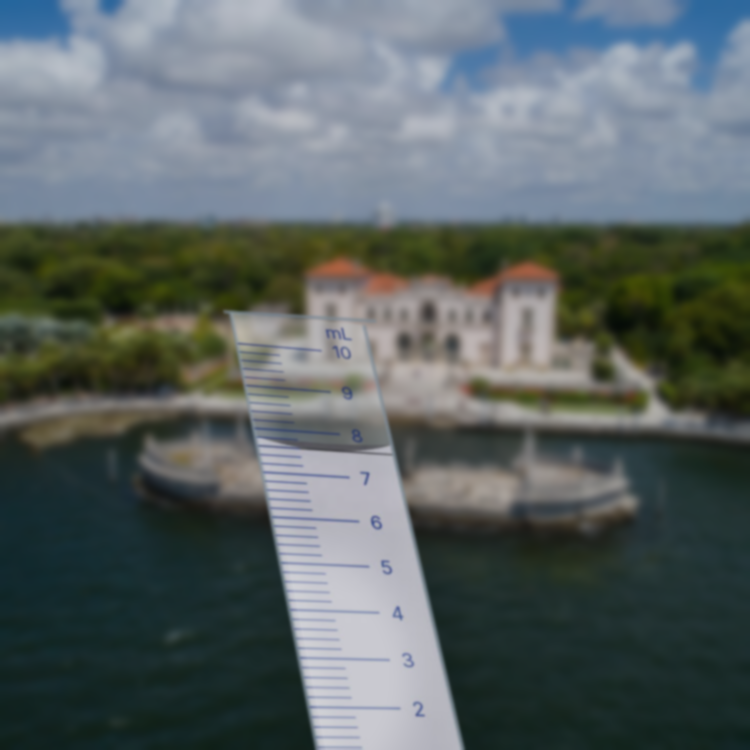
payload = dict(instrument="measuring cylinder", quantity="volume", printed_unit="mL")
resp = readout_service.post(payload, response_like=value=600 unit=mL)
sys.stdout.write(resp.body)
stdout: value=7.6 unit=mL
